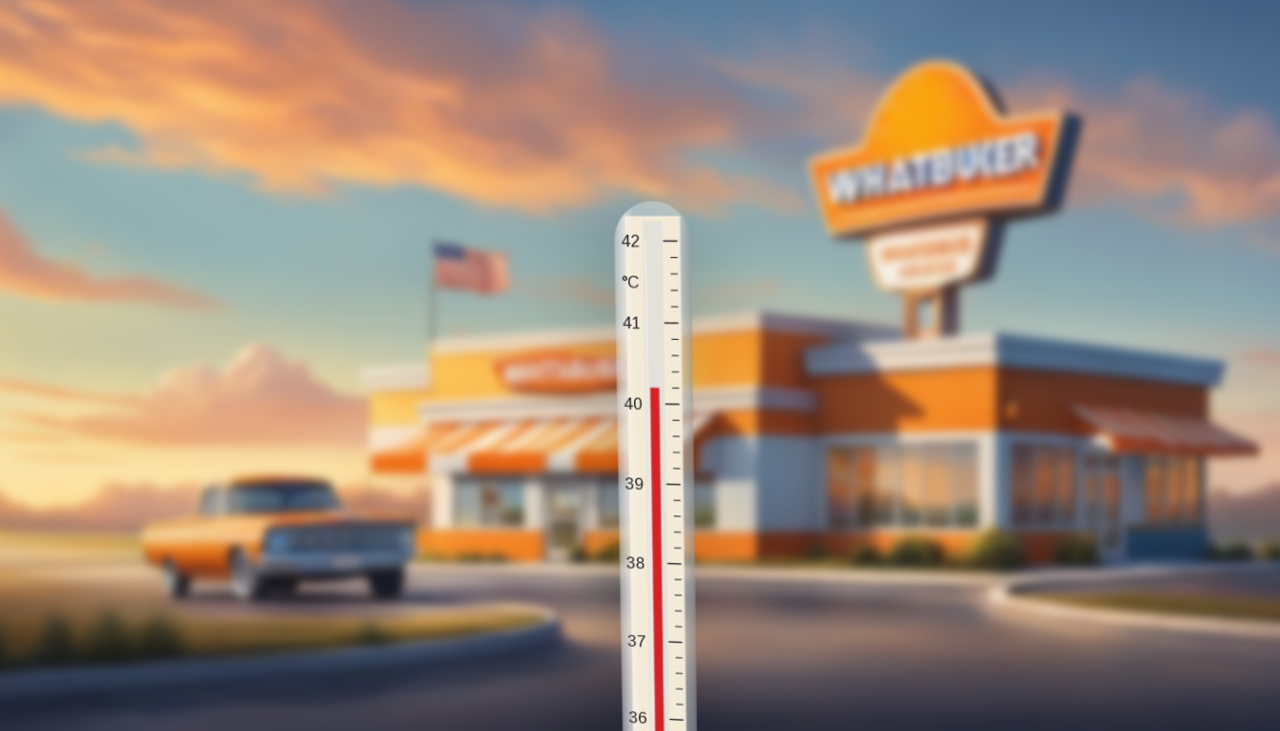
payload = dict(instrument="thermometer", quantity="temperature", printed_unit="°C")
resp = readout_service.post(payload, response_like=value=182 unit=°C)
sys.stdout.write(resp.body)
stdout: value=40.2 unit=°C
